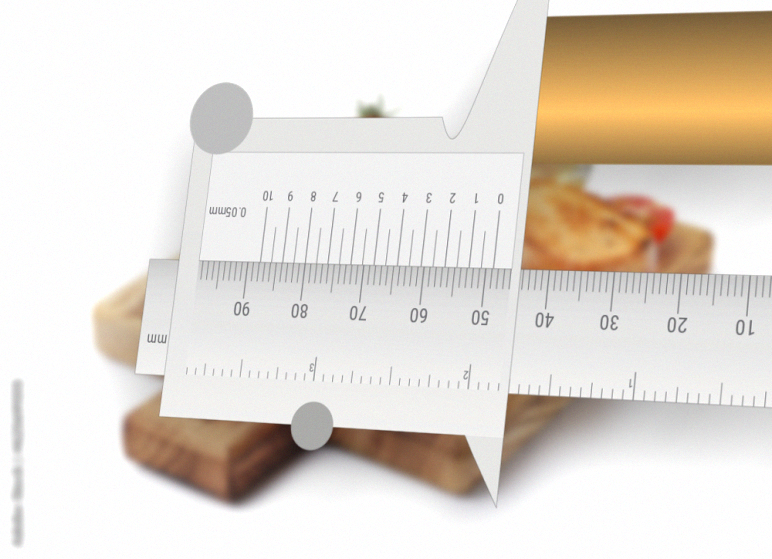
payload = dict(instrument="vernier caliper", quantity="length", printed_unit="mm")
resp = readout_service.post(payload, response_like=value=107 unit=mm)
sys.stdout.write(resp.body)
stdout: value=48.8 unit=mm
